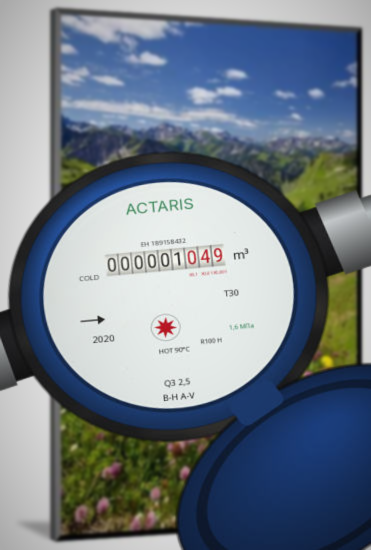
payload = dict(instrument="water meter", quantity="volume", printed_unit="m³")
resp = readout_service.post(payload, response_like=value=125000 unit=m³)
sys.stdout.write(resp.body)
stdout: value=1.049 unit=m³
